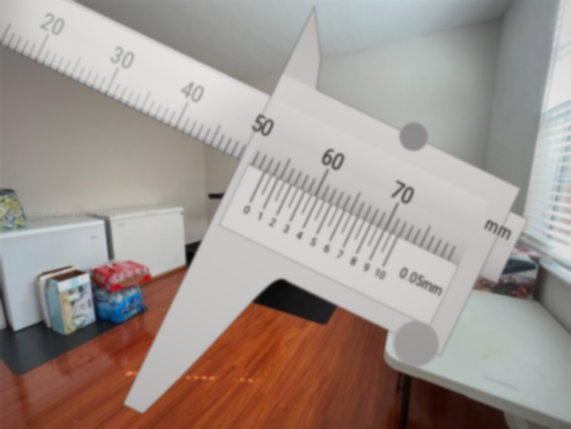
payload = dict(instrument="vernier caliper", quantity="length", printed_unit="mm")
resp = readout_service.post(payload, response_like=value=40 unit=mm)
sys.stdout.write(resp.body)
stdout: value=52.8 unit=mm
